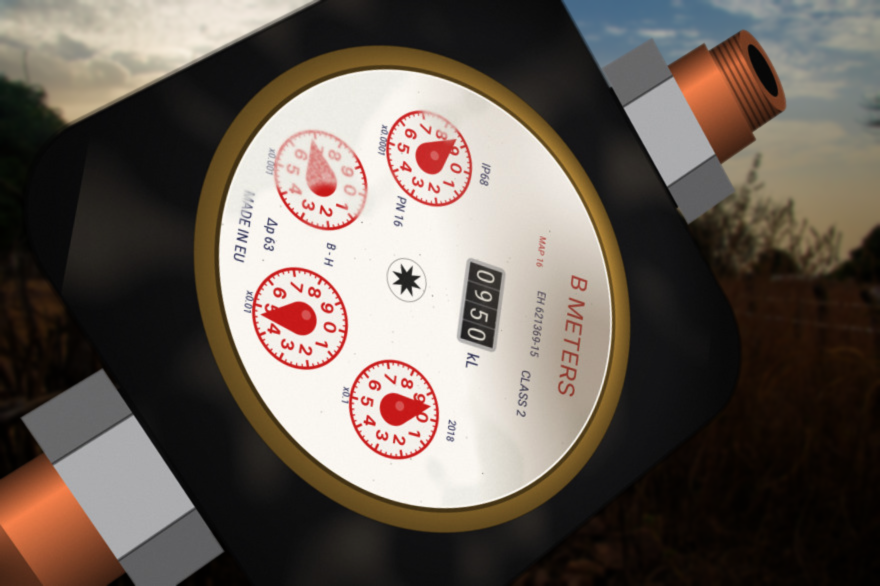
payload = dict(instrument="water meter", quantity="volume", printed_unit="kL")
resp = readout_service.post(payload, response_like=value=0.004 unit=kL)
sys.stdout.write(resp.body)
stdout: value=949.9468 unit=kL
